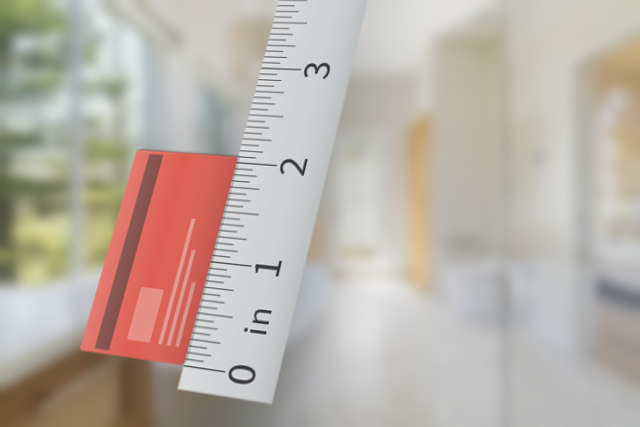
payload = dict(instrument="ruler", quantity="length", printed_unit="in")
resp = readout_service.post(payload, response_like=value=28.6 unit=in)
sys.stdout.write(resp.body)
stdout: value=2.0625 unit=in
